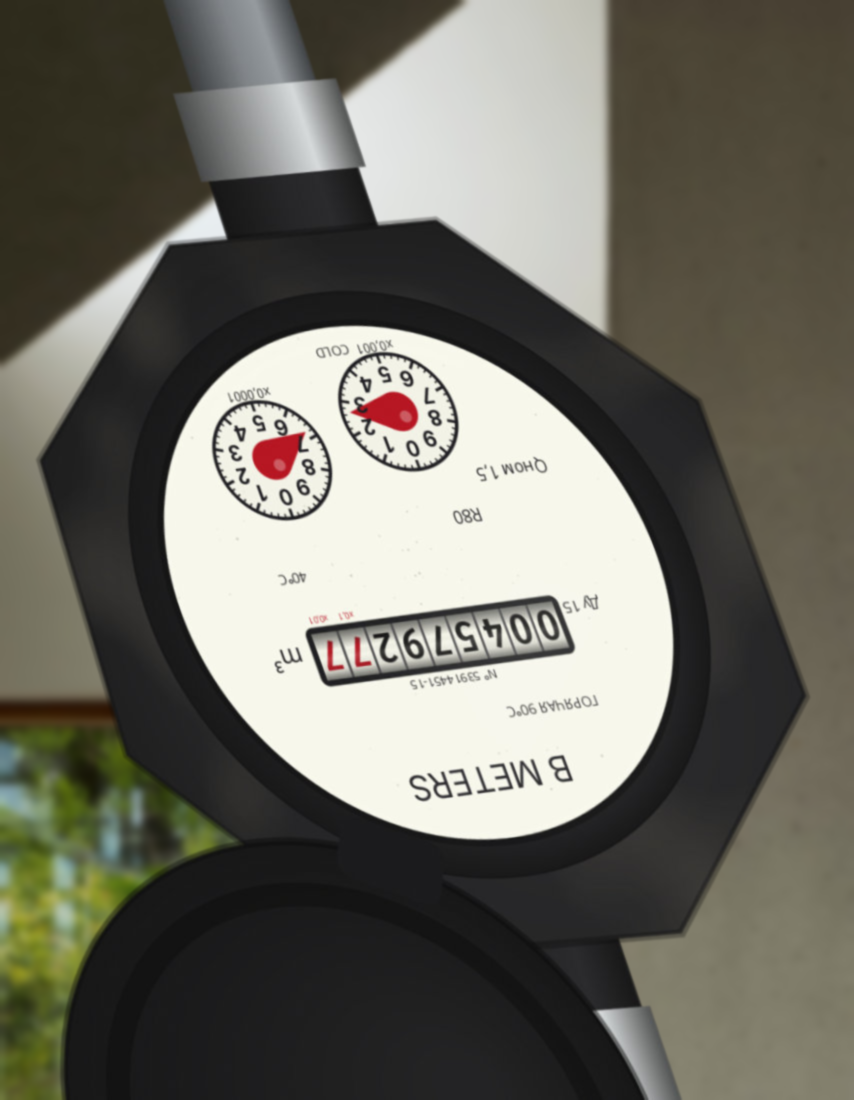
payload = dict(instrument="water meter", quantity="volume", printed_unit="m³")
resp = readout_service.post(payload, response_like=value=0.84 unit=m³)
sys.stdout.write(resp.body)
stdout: value=45792.7726 unit=m³
